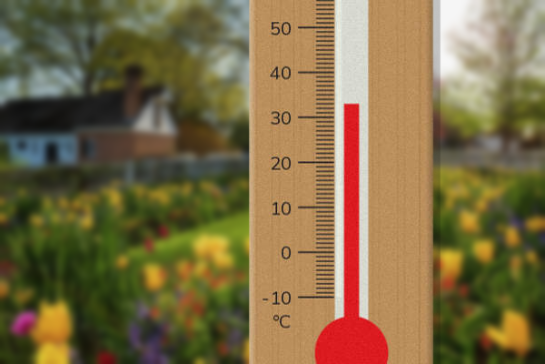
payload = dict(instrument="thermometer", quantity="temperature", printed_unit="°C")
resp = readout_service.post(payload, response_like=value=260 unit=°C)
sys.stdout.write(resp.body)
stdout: value=33 unit=°C
